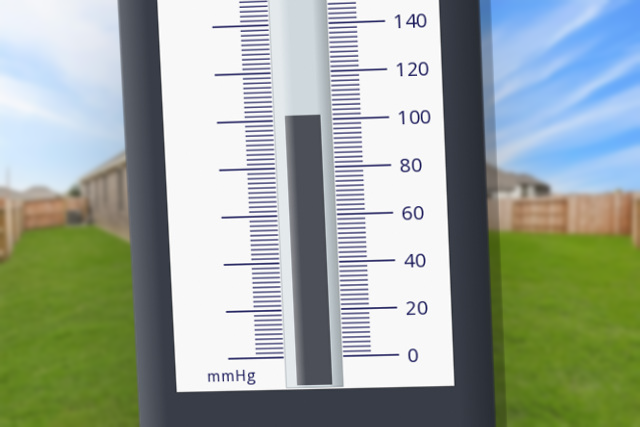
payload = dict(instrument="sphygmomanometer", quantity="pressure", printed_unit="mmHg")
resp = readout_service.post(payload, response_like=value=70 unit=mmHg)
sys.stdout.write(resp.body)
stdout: value=102 unit=mmHg
